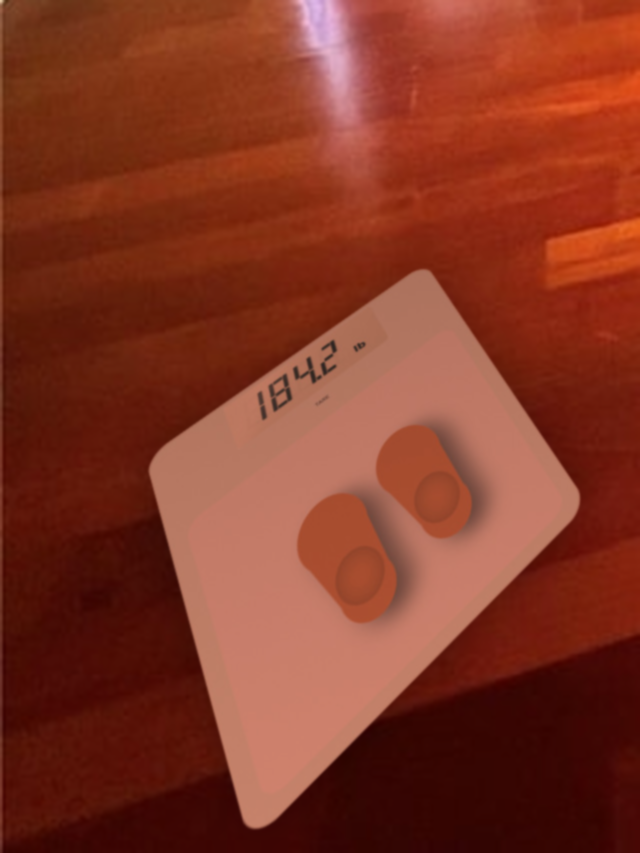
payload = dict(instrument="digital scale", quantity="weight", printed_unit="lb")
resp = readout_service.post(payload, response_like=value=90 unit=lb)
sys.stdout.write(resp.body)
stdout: value=184.2 unit=lb
